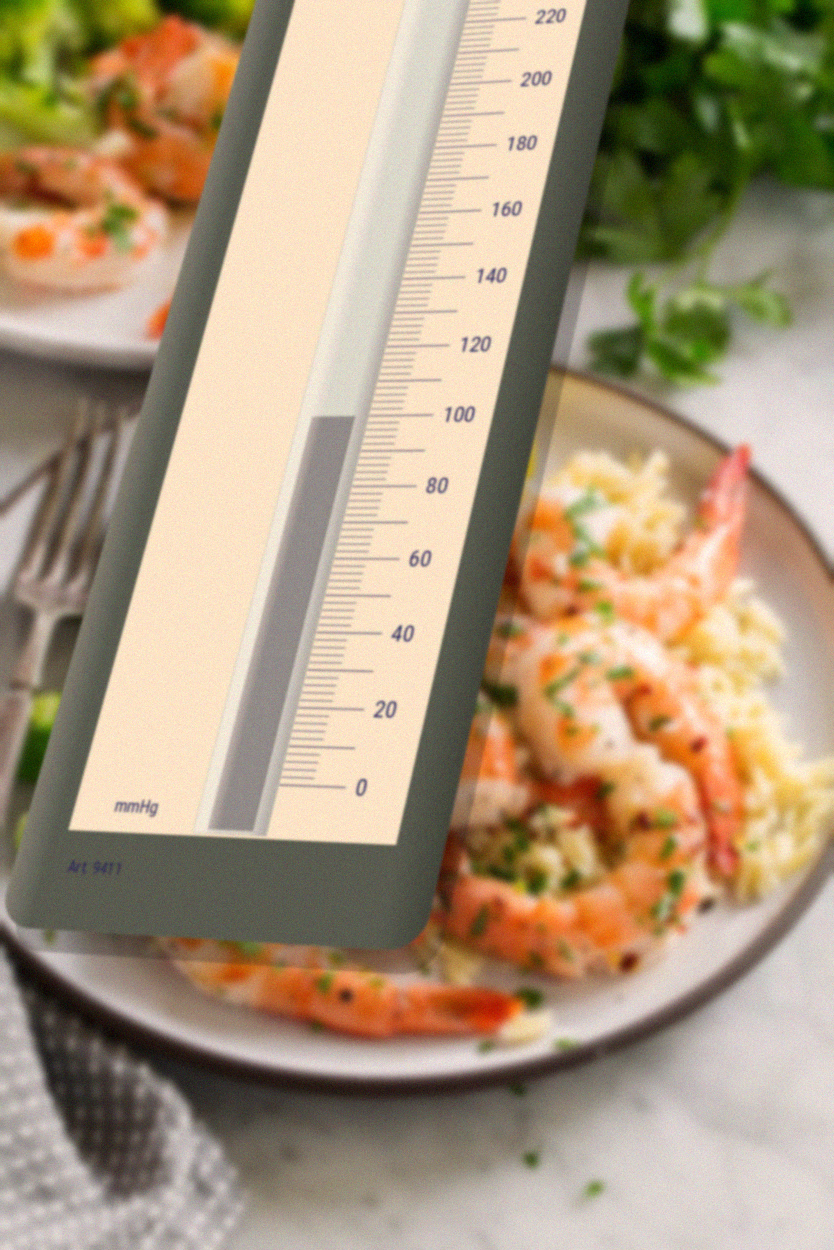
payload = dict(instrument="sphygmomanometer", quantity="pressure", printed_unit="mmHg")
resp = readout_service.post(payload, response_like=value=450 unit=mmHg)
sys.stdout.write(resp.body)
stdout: value=100 unit=mmHg
